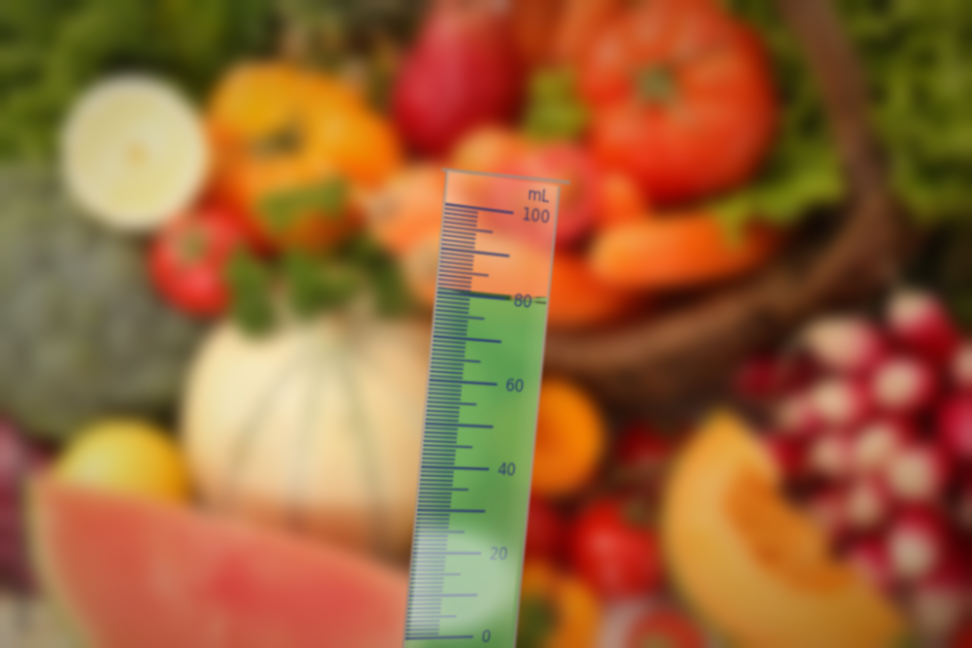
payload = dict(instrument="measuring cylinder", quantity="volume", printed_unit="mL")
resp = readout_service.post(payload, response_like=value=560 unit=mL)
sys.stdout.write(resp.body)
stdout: value=80 unit=mL
